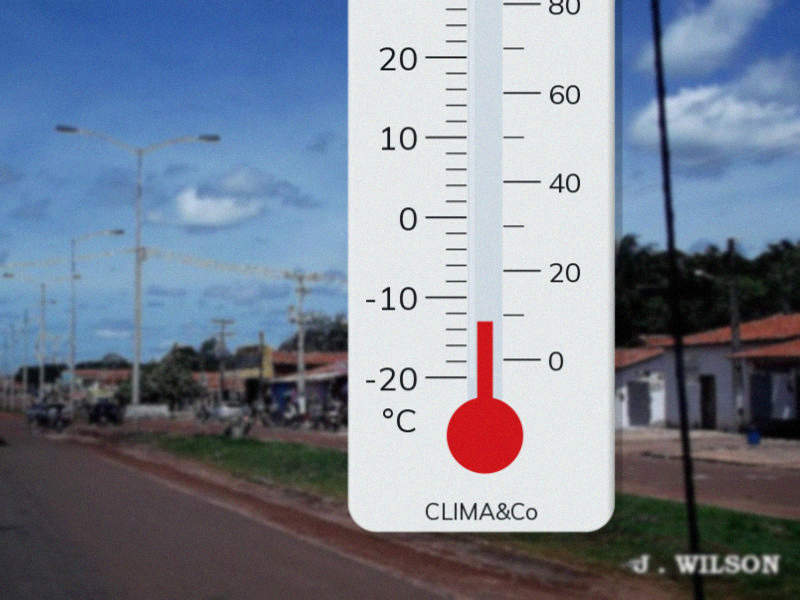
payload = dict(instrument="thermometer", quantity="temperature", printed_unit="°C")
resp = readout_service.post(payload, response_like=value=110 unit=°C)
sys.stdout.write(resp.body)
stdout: value=-13 unit=°C
